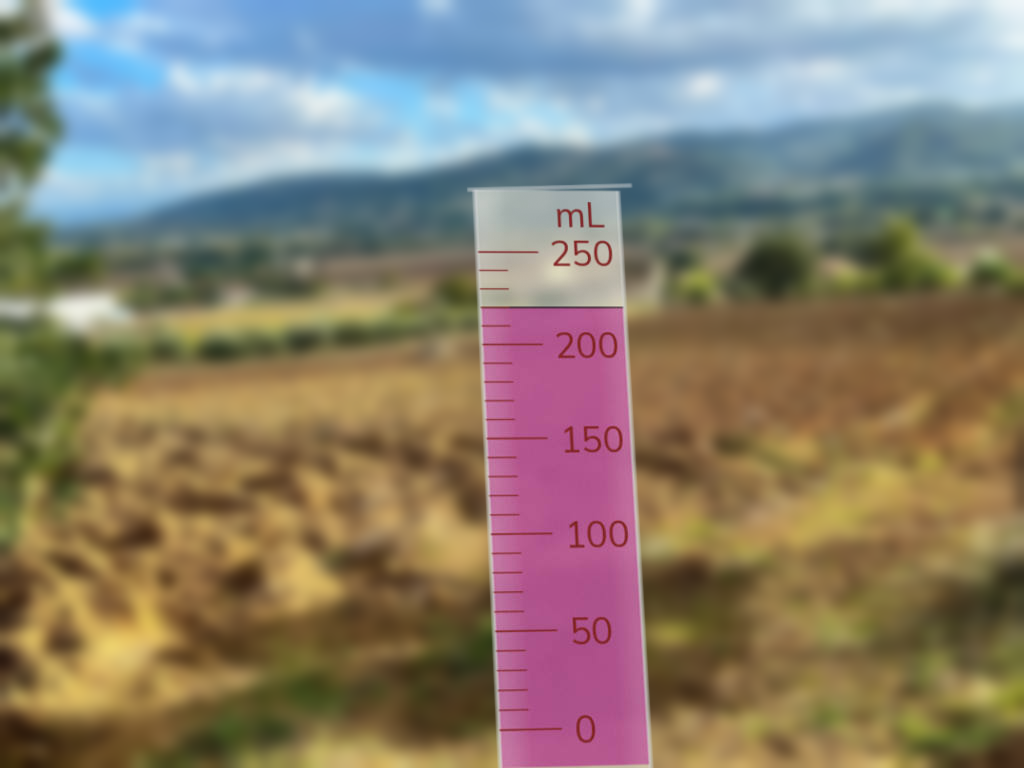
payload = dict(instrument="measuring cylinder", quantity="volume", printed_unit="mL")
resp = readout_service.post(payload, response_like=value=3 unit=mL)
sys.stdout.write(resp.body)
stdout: value=220 unit=mL
